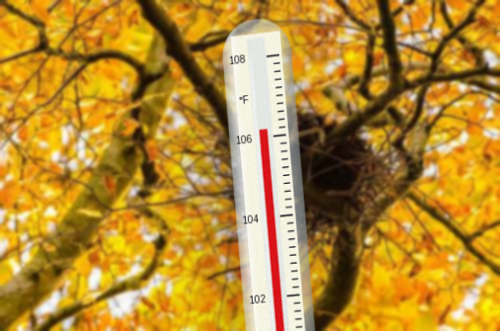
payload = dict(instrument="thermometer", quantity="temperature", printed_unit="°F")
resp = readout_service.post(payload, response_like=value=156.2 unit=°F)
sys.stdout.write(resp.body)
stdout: value=106.2 unit=°F
